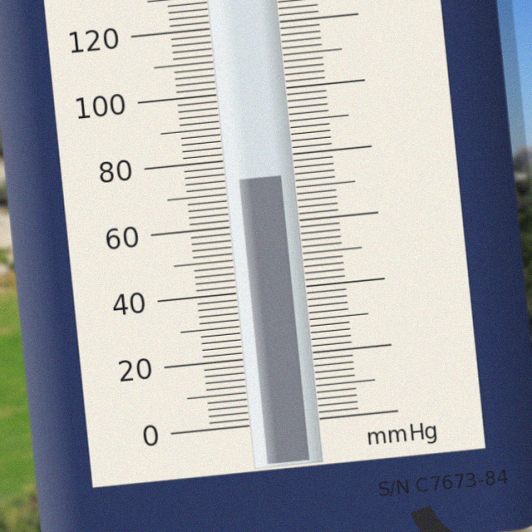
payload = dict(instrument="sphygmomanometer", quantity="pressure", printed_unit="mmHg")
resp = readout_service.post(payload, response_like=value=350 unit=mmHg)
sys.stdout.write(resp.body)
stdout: value=74 unit=mmHg
